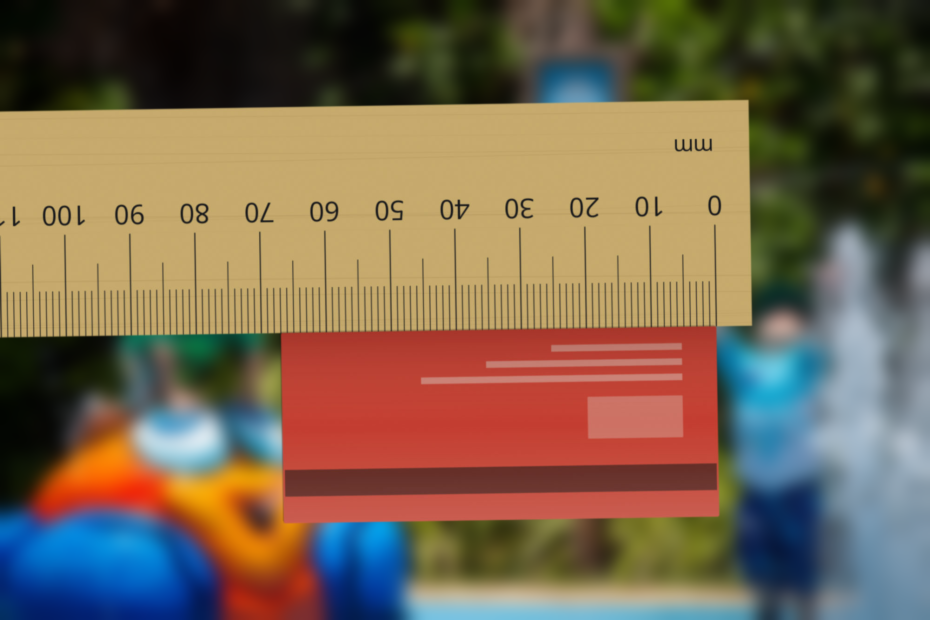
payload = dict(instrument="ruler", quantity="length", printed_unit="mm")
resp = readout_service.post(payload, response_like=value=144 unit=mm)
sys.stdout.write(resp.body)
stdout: value=67 unit=mm
